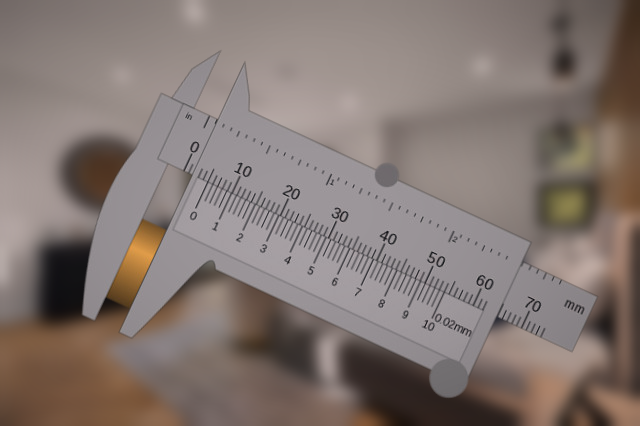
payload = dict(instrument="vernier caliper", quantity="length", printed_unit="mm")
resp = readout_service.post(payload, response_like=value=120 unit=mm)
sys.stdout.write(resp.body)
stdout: value=5.0 unit=mm
